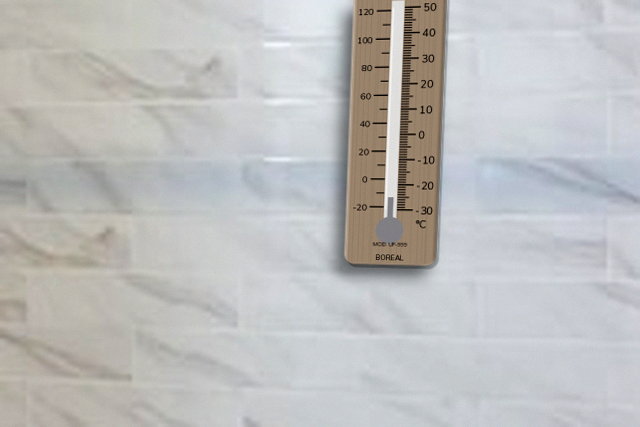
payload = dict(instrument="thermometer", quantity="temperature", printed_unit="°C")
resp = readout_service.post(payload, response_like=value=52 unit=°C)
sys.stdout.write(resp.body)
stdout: value=-25 unit=°C
